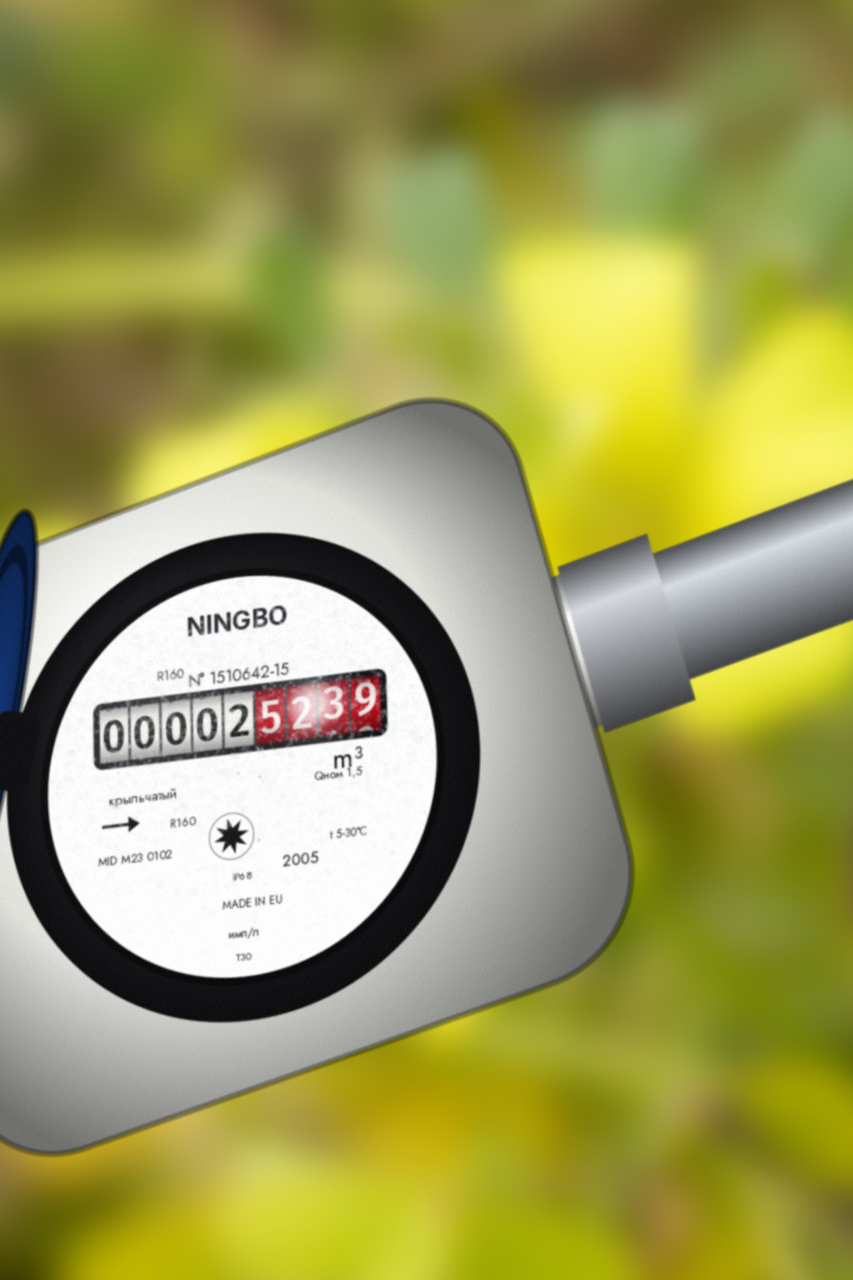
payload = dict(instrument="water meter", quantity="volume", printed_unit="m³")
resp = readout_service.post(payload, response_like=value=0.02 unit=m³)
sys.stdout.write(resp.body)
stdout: value=2.5239 unit=m³
